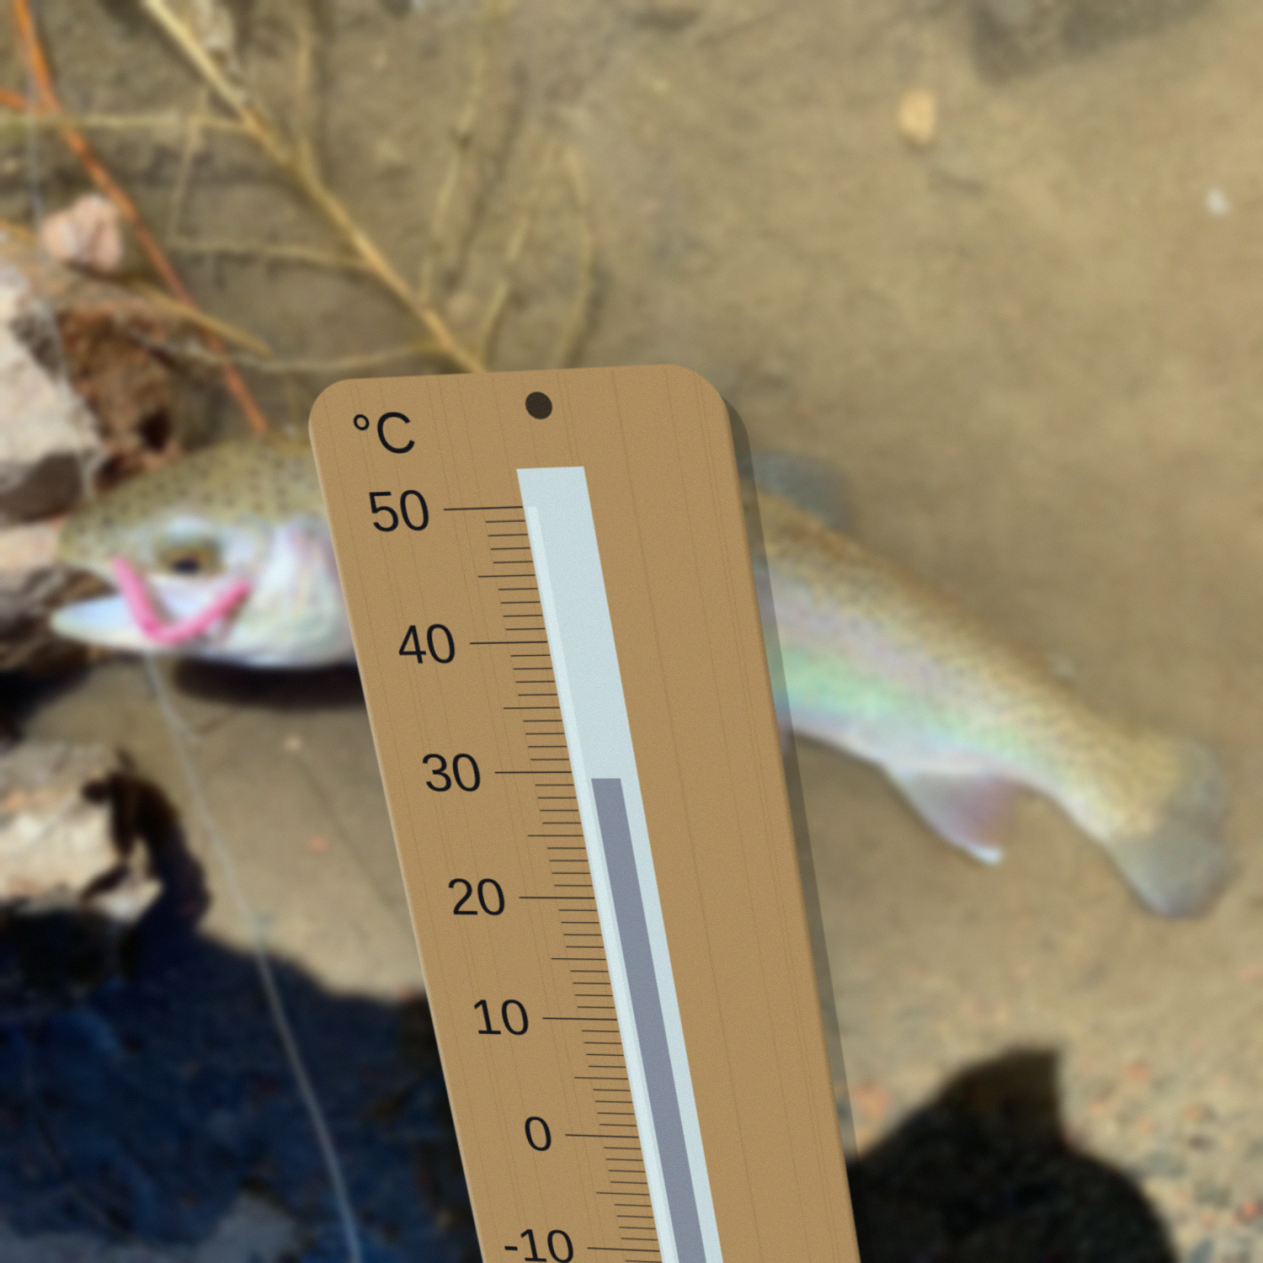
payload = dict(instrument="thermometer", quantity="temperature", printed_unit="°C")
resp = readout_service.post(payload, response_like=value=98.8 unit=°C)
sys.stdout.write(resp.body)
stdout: value=29.5 unit=°C
